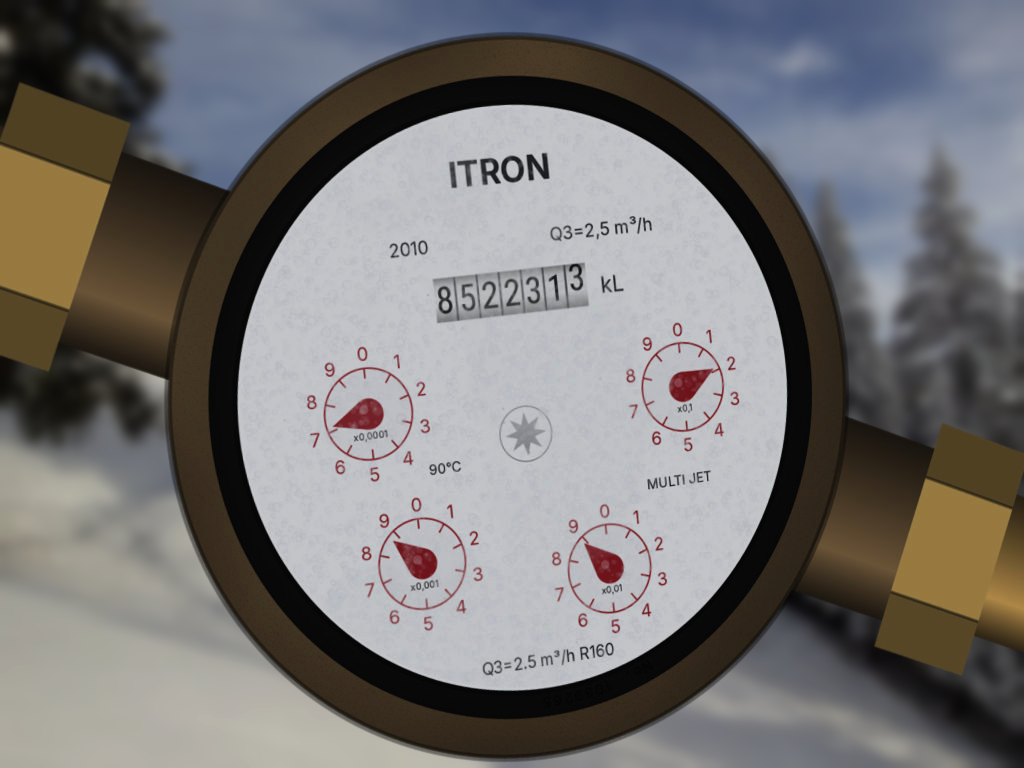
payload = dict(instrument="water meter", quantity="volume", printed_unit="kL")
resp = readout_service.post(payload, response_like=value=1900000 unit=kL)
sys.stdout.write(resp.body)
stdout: value=8522313.1887 unit=kL
